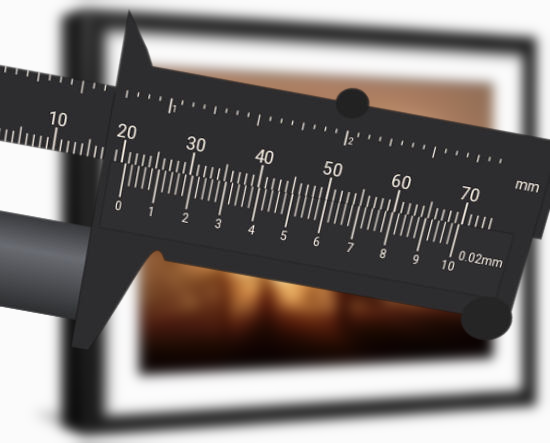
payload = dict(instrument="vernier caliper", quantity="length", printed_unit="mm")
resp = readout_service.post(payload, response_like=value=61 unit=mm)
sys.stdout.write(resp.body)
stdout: value=20.6 unit=mm
